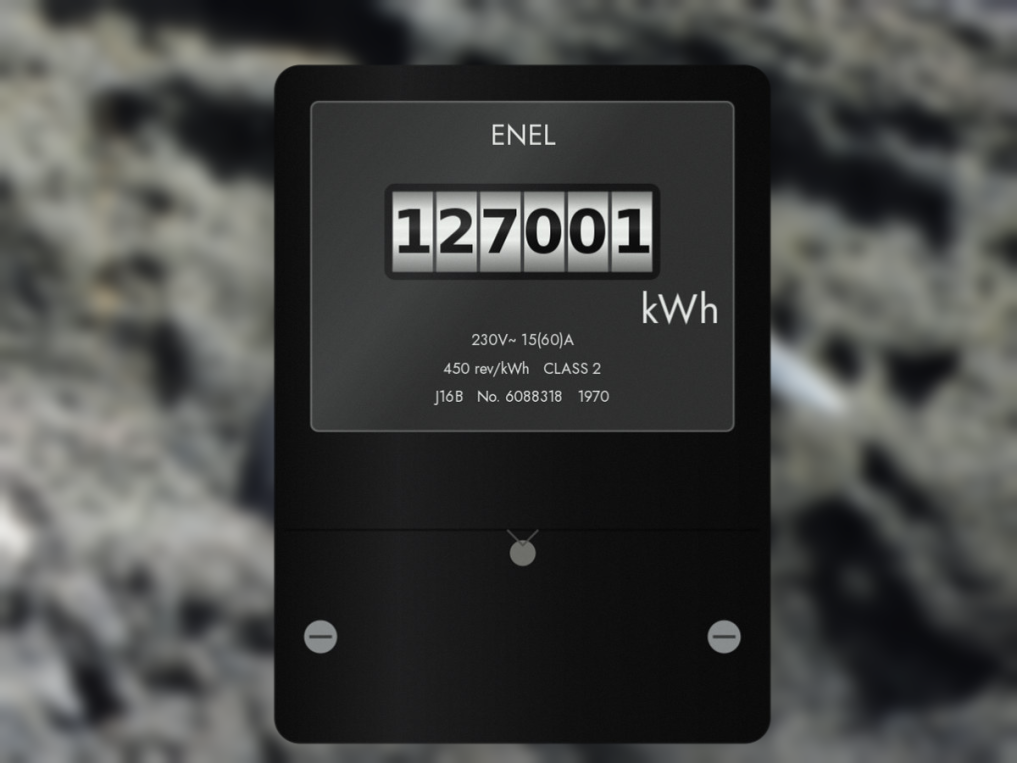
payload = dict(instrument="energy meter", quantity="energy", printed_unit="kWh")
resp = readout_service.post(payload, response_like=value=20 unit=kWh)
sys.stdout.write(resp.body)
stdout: value=127001 unit=kWh
